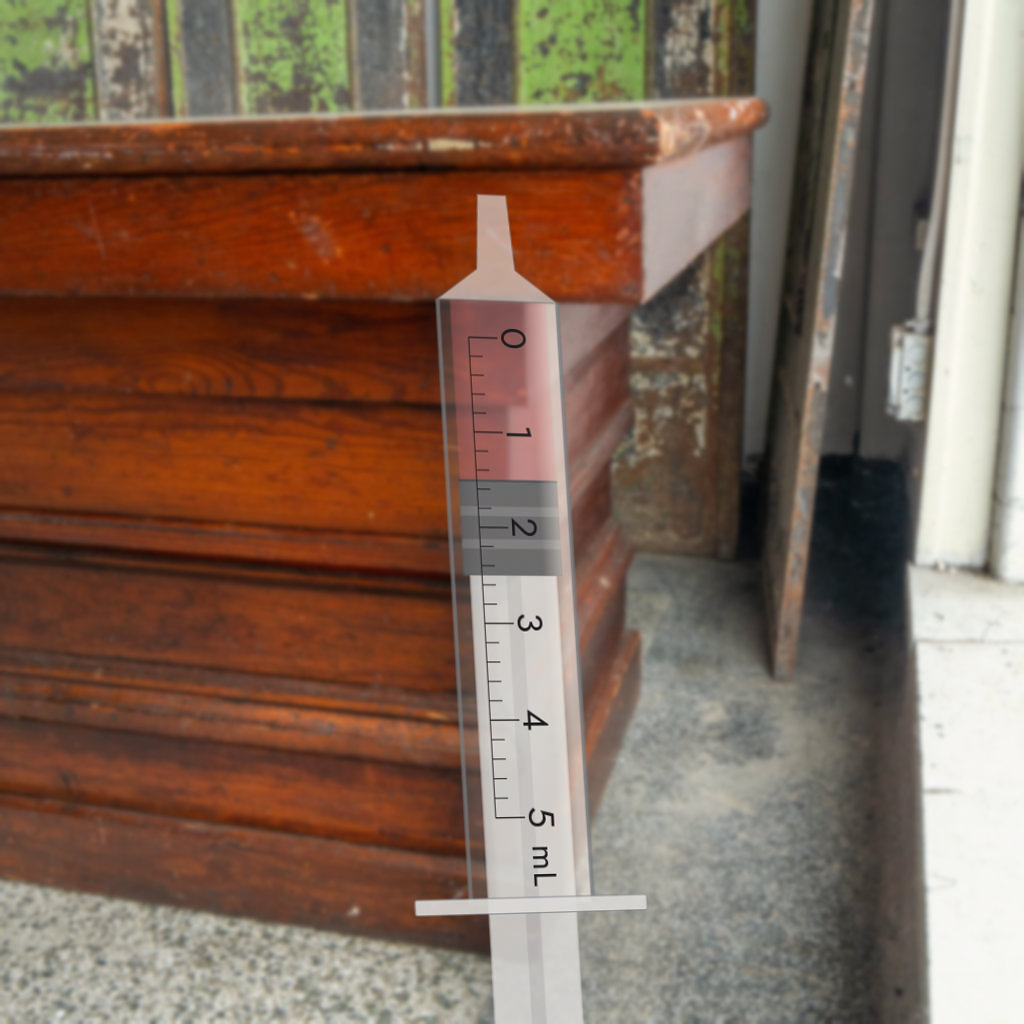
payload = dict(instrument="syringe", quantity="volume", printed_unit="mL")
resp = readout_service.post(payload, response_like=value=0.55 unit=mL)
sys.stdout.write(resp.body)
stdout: value=1.5 unit=mL
